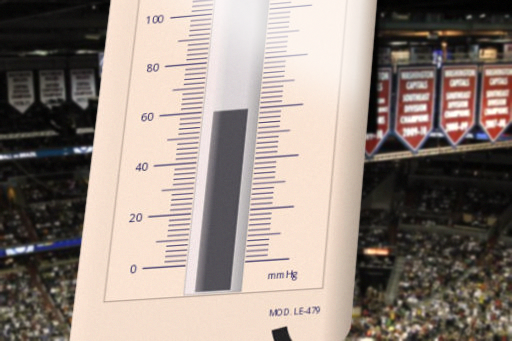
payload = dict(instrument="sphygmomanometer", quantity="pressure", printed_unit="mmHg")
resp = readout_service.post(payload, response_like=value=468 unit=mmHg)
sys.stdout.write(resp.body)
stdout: value=60 unit=mmHg
